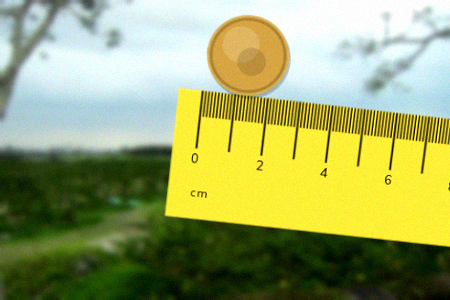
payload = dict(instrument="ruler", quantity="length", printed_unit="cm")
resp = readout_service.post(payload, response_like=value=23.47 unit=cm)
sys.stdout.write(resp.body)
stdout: value=2.5 unit=cm
